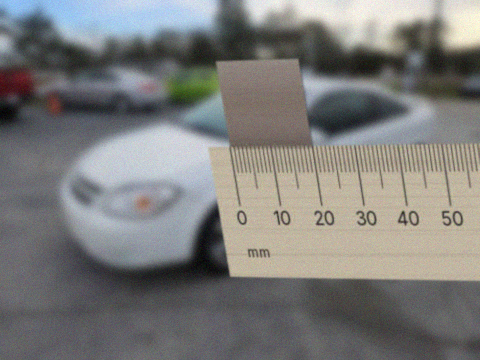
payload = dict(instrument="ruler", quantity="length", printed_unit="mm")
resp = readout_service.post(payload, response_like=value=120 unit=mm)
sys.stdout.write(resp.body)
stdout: value=20 unit=mm
